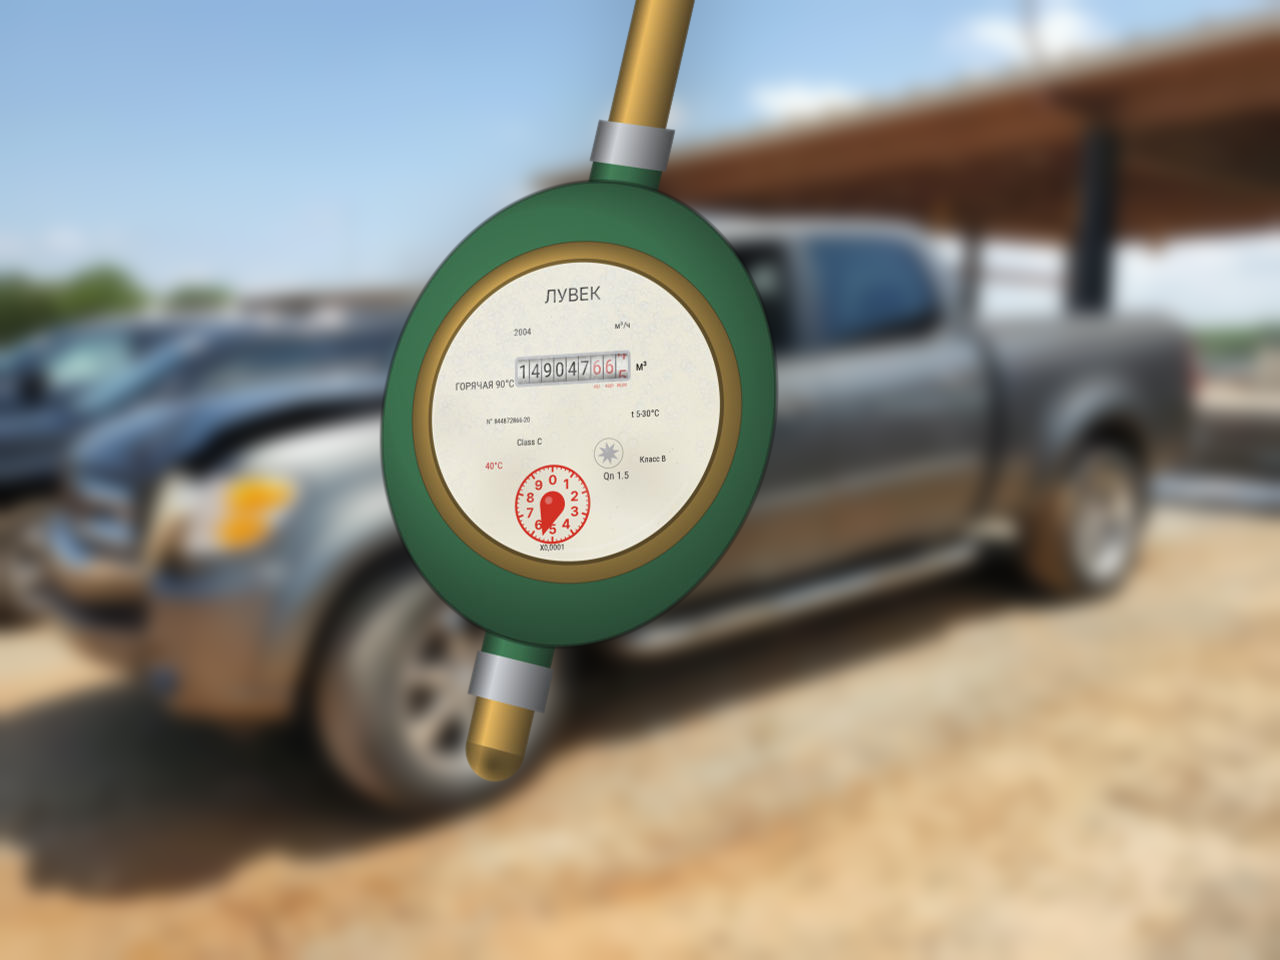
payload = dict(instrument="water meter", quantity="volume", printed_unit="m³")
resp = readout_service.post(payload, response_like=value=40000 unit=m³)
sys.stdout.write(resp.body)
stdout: value=149047.6645 unit=m³
